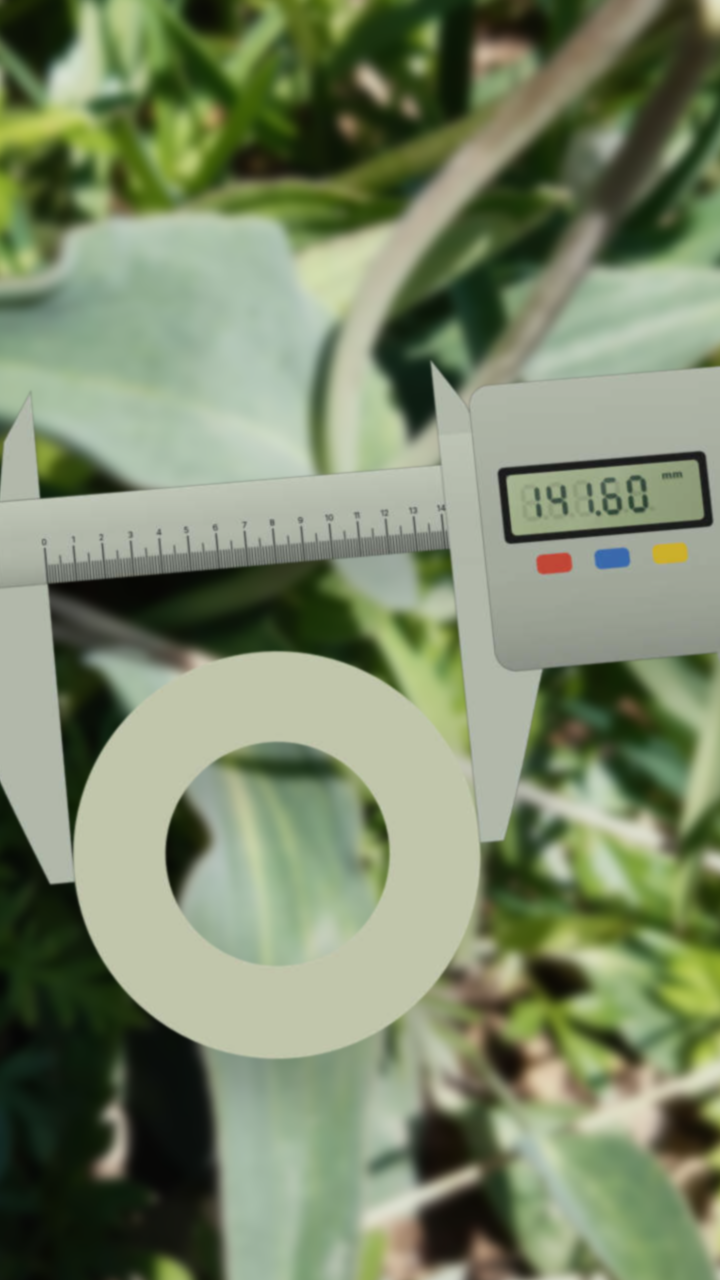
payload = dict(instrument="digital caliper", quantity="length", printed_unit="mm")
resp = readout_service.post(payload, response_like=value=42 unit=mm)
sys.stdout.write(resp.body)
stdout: value=141.60 unit=mm
